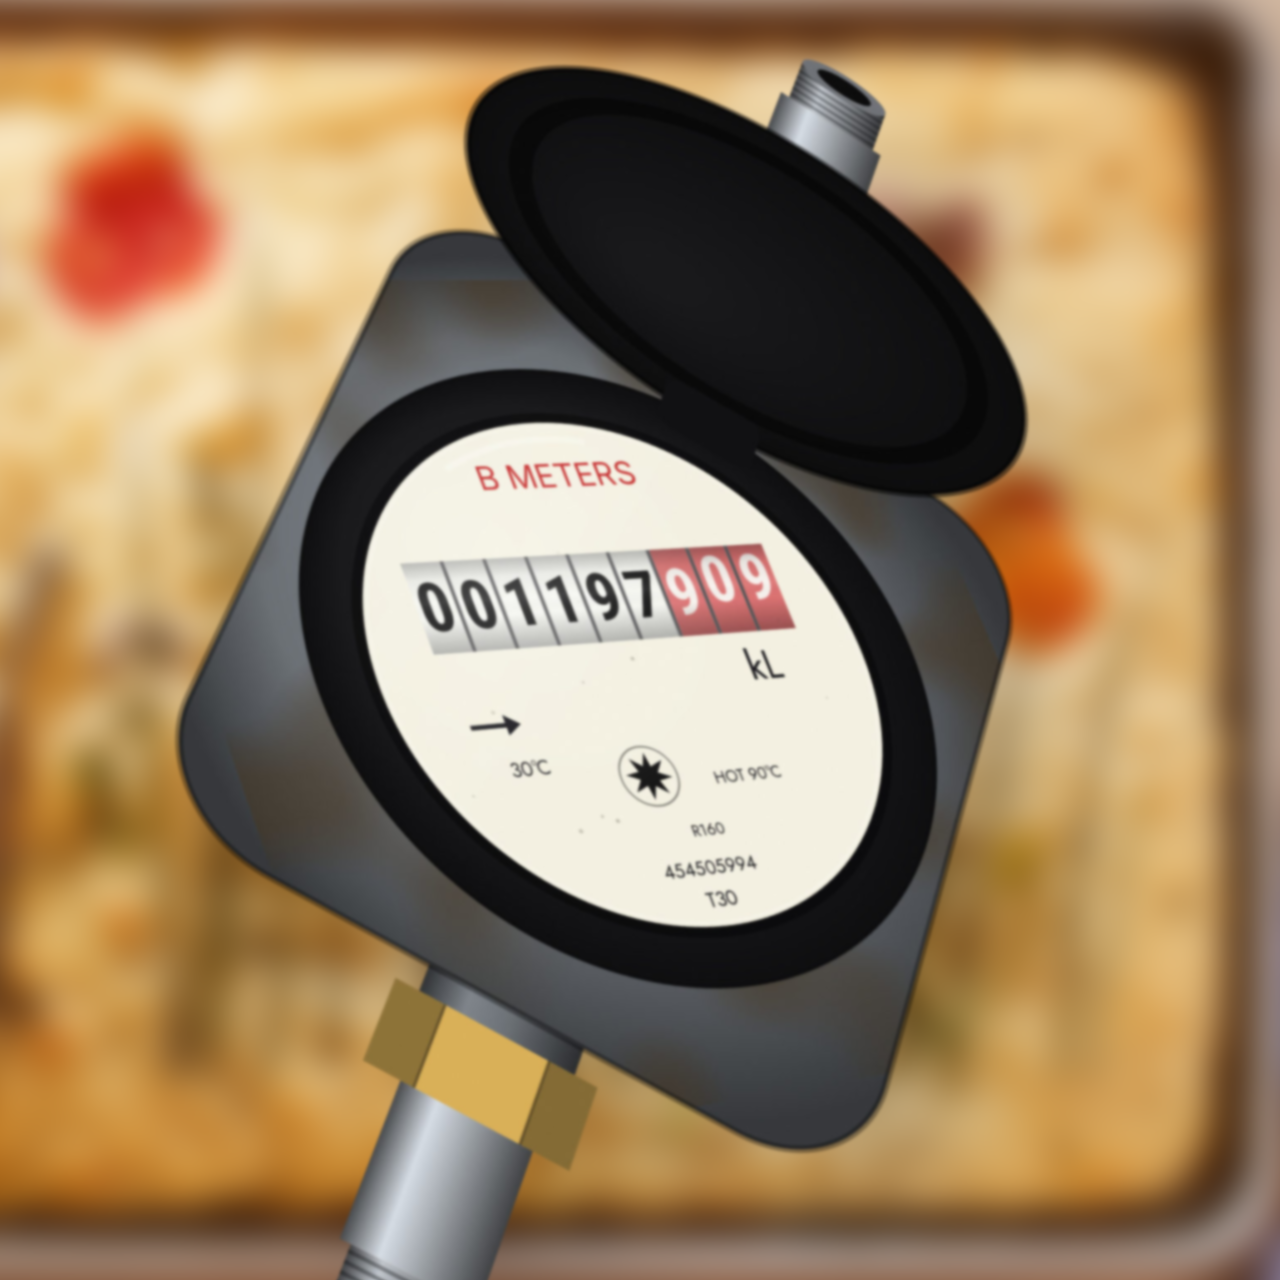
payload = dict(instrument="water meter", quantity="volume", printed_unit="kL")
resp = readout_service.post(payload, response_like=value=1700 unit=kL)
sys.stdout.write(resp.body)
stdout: value=1197.909 unit=kL
